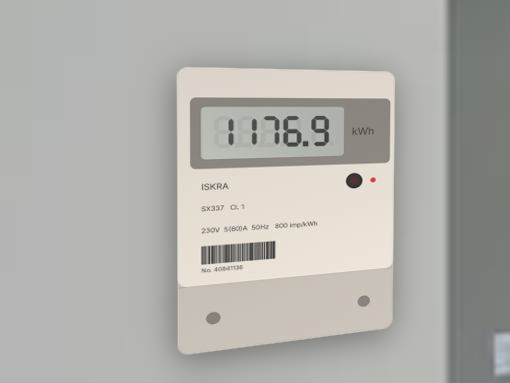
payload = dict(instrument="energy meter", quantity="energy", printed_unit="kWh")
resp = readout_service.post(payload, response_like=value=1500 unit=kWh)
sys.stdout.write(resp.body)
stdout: value=1176.9 unit=kWh
